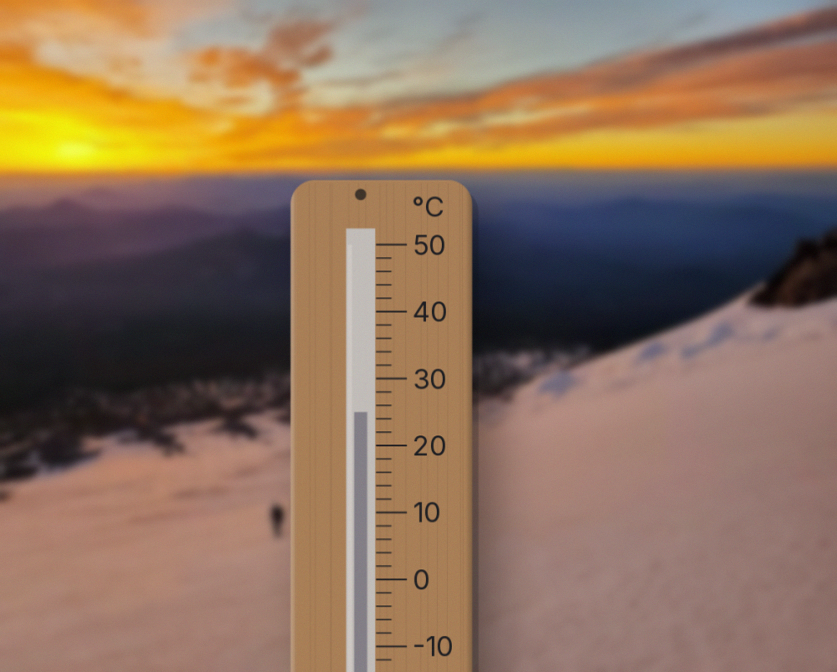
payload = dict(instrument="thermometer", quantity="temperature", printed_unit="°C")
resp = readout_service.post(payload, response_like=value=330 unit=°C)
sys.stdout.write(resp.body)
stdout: value=25 unit=°C
